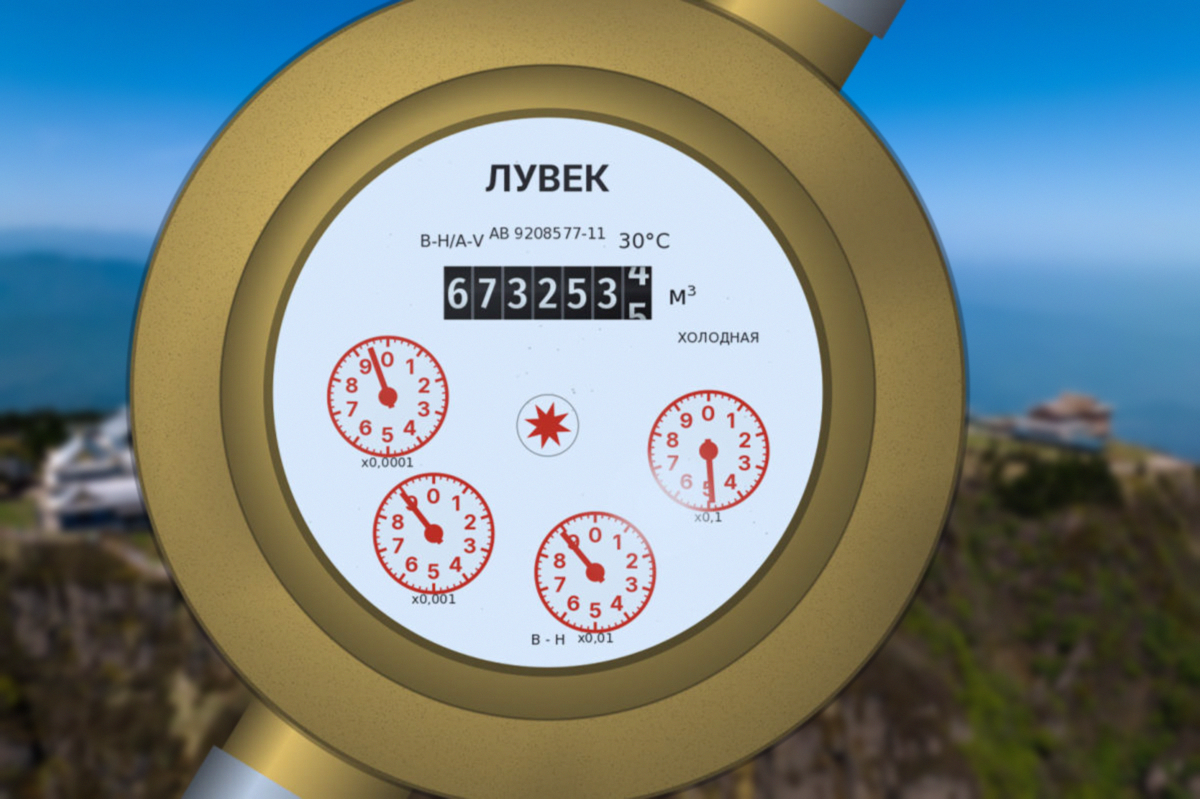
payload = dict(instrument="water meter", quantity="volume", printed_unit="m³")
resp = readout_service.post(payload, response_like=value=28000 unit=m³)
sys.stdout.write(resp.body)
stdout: value=6732534.4889 unit=m³
